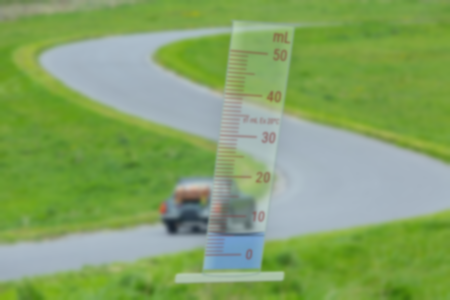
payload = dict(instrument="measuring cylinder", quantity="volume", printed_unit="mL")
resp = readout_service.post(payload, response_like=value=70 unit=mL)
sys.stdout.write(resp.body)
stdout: value=5 unit=mL
